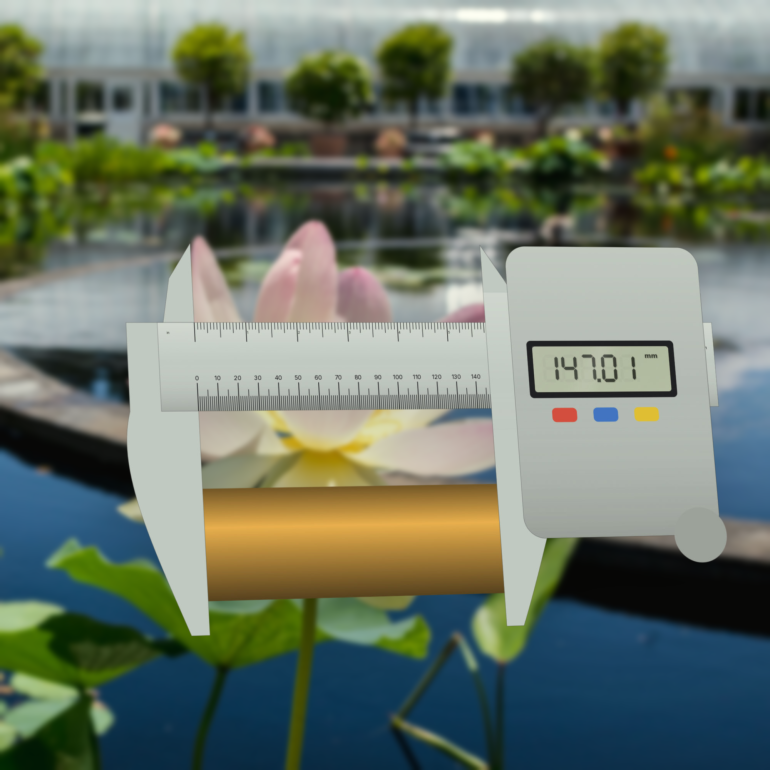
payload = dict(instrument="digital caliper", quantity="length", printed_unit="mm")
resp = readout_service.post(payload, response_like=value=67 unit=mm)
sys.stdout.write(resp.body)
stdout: value=147.01 unit=mm
